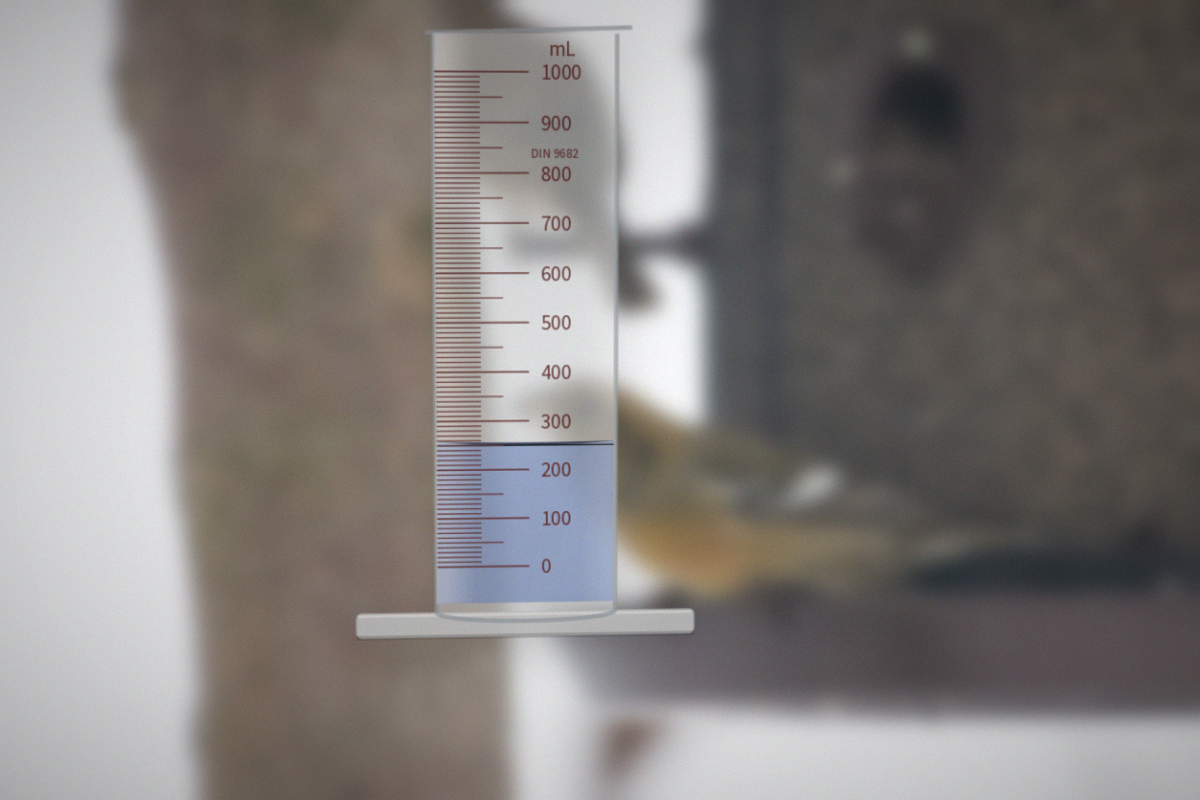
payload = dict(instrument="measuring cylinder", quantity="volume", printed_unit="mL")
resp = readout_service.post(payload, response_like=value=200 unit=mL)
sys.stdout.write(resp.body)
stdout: value=250 unit=mL
